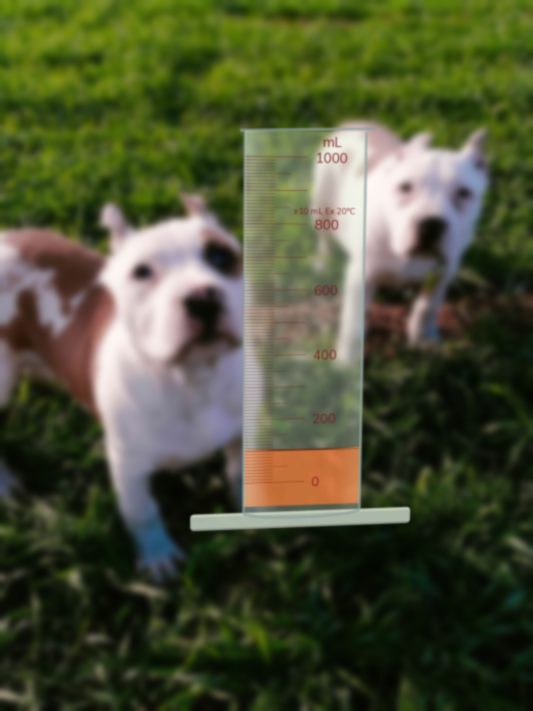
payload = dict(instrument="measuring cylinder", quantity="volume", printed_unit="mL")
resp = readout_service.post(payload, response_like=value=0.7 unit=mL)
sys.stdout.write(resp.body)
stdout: value=100 unit=mL
